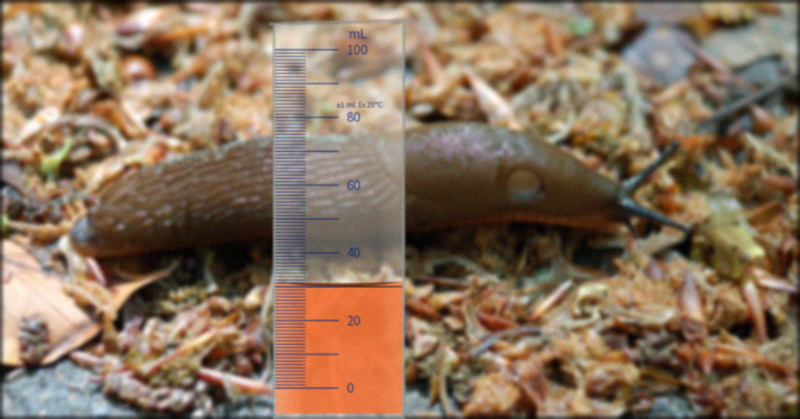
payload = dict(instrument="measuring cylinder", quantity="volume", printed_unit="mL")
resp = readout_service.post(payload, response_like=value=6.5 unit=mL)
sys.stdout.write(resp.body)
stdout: value=30 unit=mL
